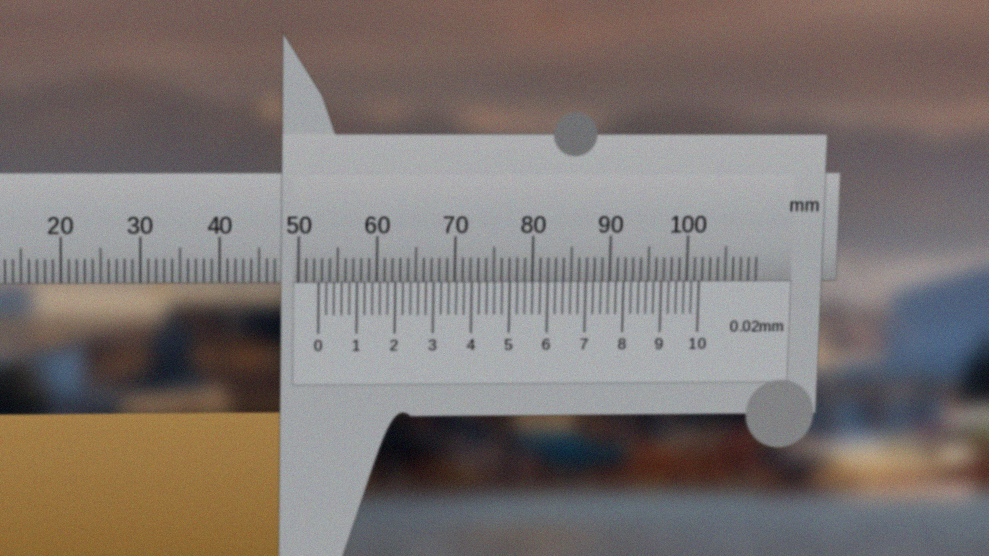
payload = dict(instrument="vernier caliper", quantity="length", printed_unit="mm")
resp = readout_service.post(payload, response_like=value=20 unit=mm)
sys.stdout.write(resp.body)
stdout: value=52.6 unit=mm
